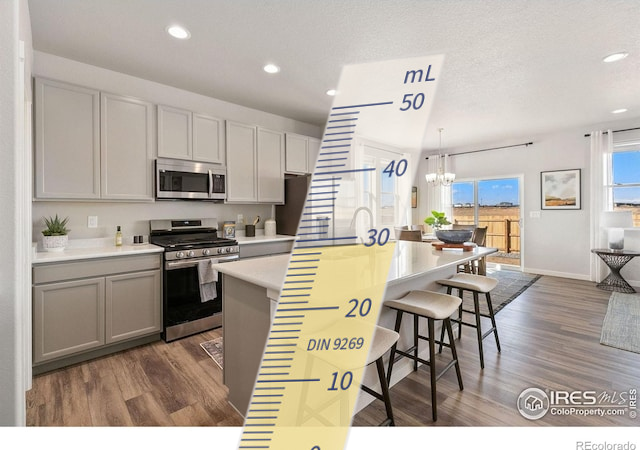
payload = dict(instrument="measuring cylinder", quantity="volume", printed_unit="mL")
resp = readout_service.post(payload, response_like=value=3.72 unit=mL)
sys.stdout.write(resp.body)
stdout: value=29 unit=mL
